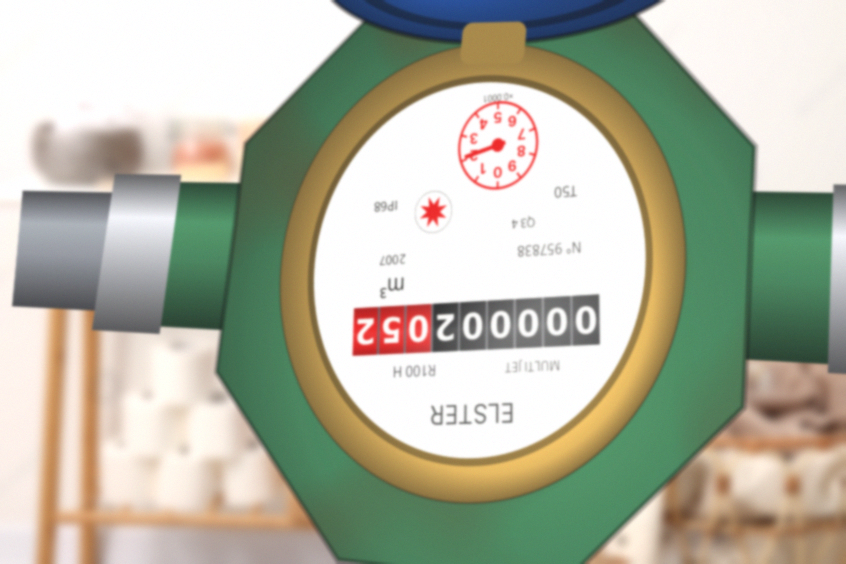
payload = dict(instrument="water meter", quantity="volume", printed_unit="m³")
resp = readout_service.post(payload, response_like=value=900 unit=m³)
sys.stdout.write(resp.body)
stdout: value=2.0522 unit=m³
